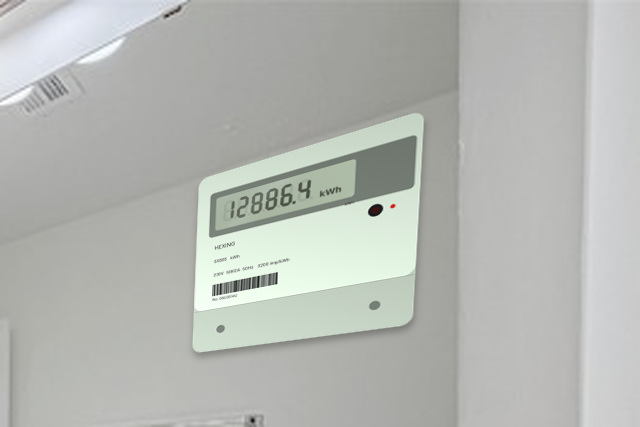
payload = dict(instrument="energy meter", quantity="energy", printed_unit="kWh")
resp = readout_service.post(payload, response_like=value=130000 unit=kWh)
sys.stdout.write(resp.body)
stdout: value=12886.4 unit=kWh
